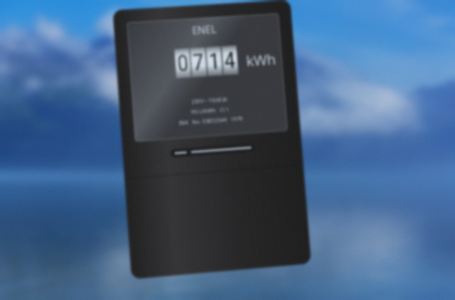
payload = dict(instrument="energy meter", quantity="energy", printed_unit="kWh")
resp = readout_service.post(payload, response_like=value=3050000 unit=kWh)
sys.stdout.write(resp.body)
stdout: value=714 unit=kWh
